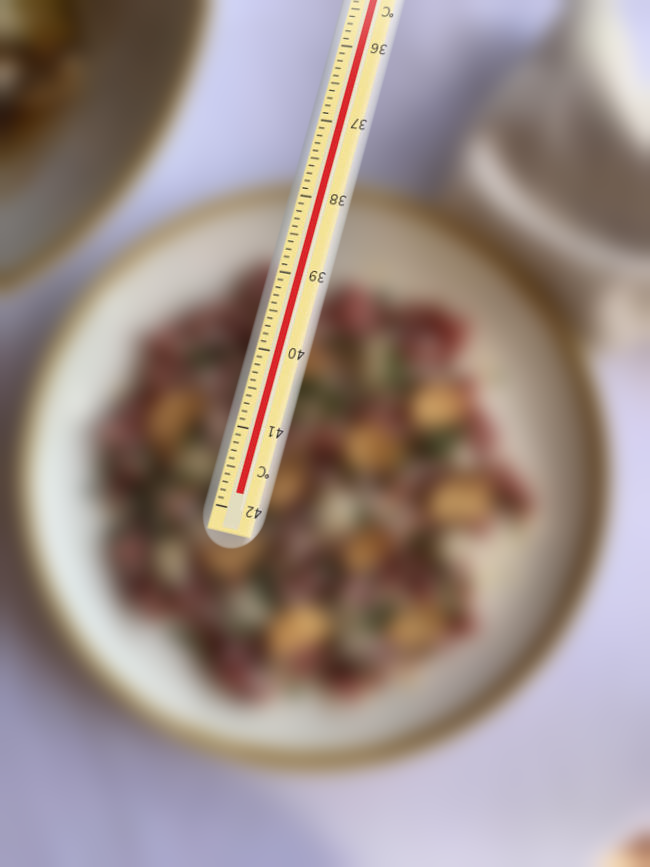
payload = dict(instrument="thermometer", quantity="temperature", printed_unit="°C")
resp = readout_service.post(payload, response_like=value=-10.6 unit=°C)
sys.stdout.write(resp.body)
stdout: value=41.8 unit=°C
